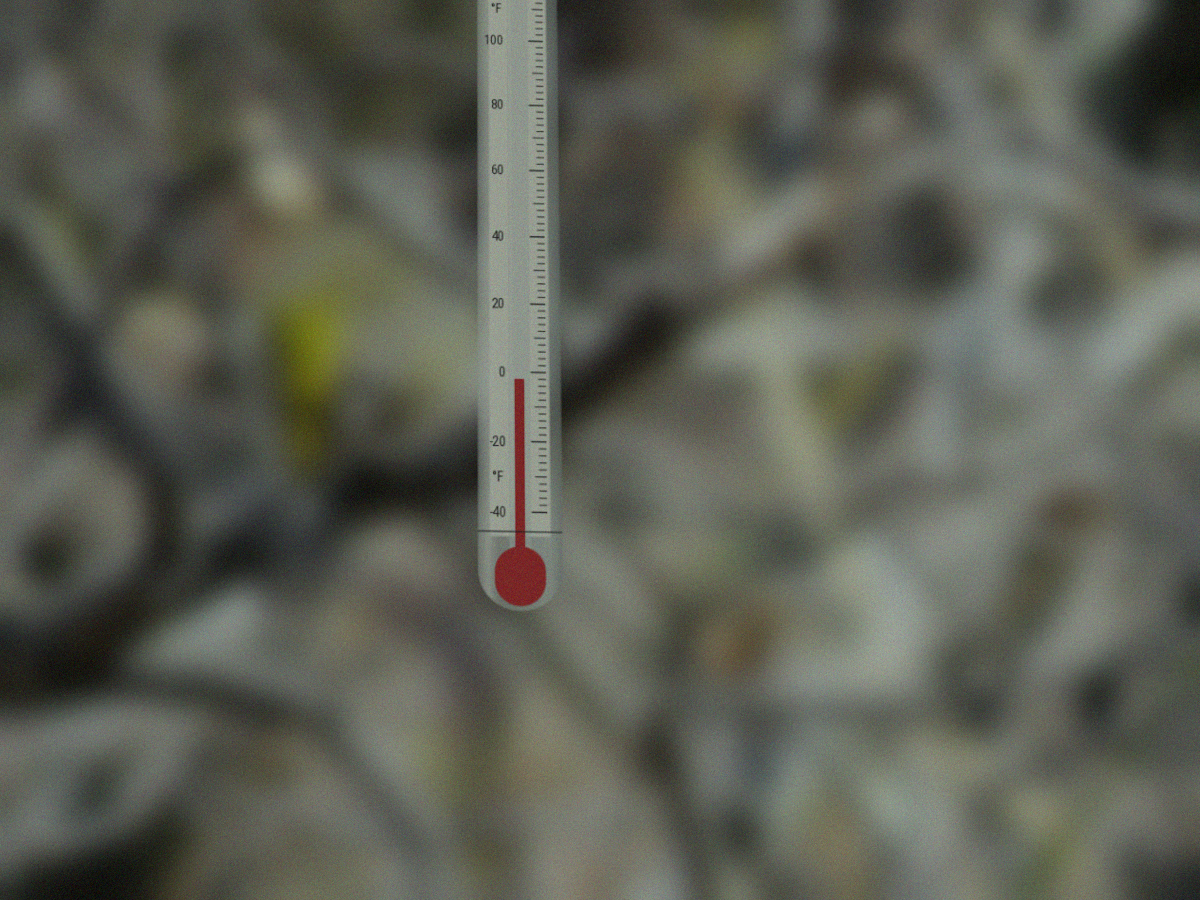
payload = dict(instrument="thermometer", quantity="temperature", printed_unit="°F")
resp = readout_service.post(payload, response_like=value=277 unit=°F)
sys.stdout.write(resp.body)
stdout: value=-2 unit=°F
